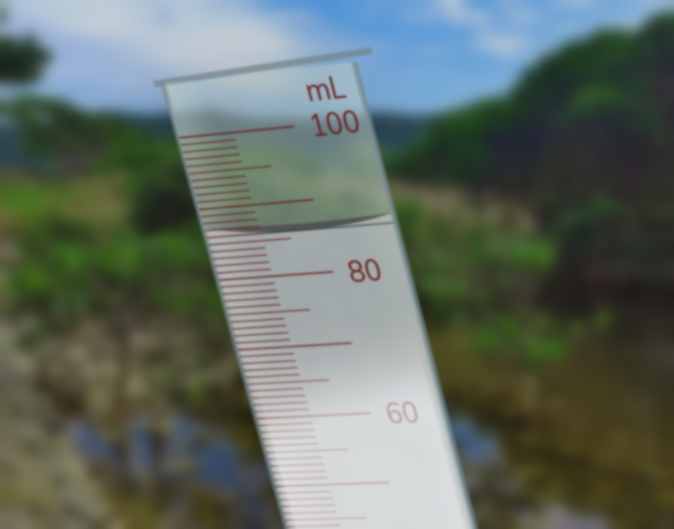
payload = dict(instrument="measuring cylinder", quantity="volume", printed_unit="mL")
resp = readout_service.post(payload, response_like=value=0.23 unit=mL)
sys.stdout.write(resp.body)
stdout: value=86 unit=mL
